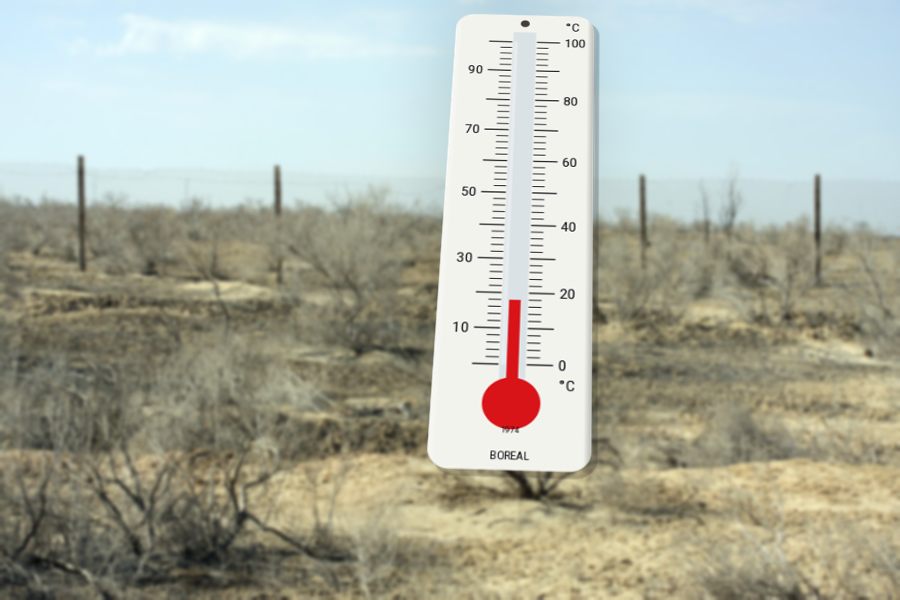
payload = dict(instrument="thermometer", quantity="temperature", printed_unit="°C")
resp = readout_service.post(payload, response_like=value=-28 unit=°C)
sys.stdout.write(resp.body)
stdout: value=18 unit=°C
